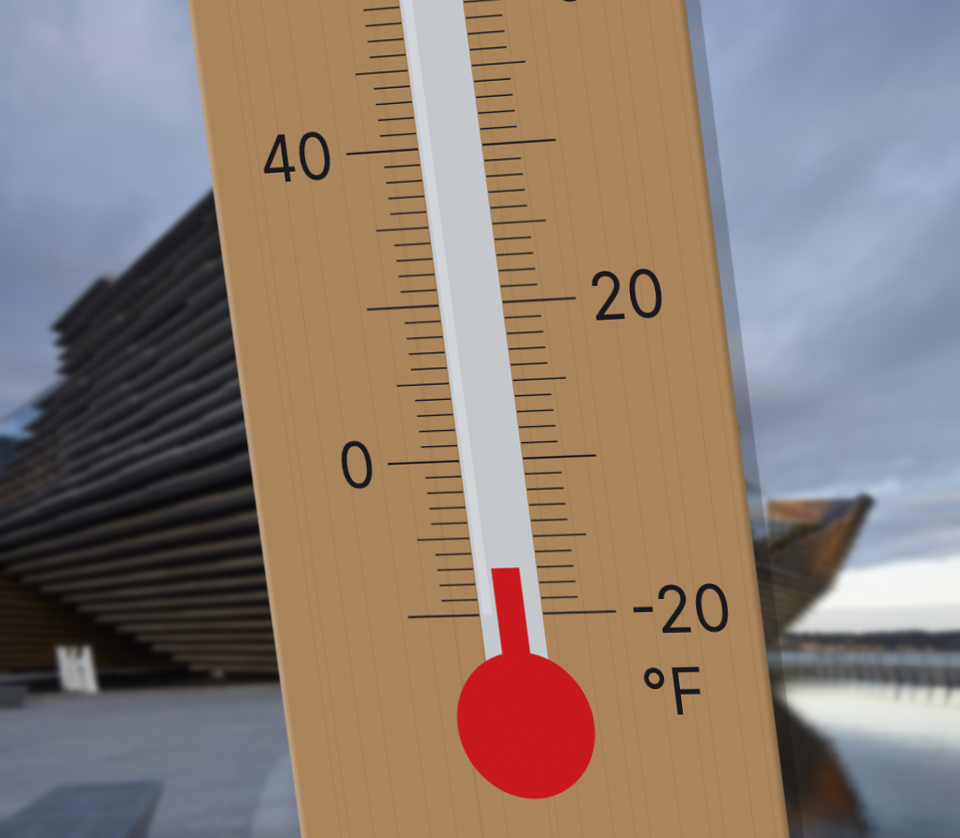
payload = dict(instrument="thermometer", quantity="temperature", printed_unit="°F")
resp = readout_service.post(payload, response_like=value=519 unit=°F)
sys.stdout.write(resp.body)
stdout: value=-14 unit=°F
